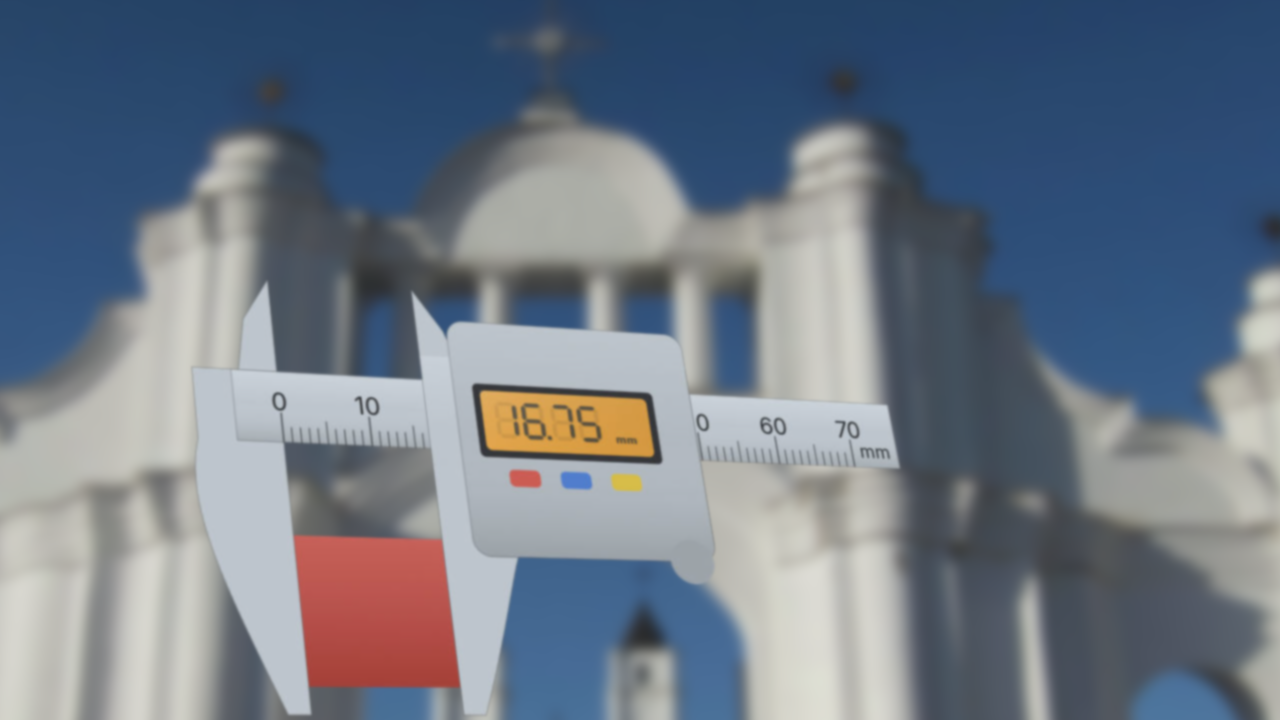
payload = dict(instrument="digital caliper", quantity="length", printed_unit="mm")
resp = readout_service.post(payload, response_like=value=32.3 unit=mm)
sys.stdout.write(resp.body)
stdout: value=16.75 unit=mm
